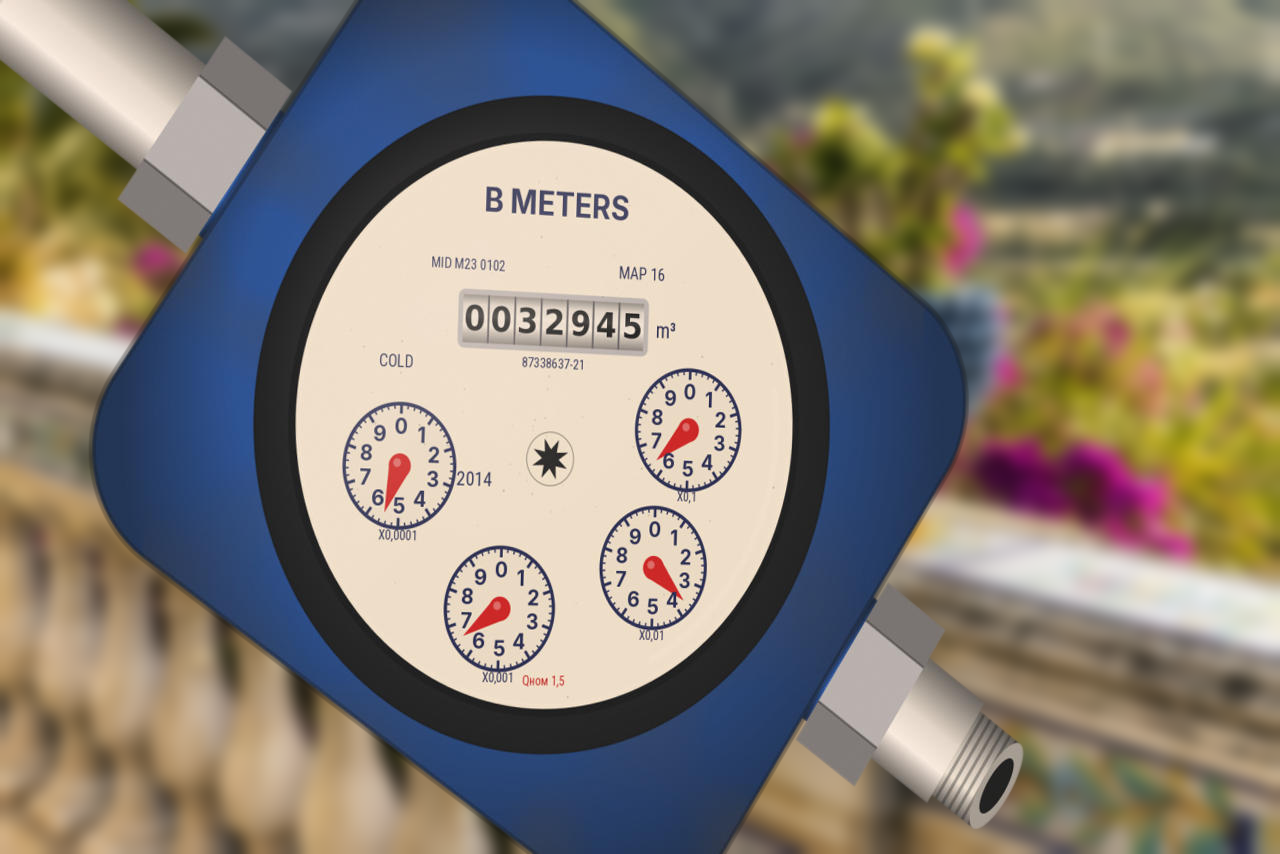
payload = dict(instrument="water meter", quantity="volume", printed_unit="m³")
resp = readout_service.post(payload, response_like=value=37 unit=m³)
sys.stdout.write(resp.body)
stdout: value=32945.6365 unit=m³
